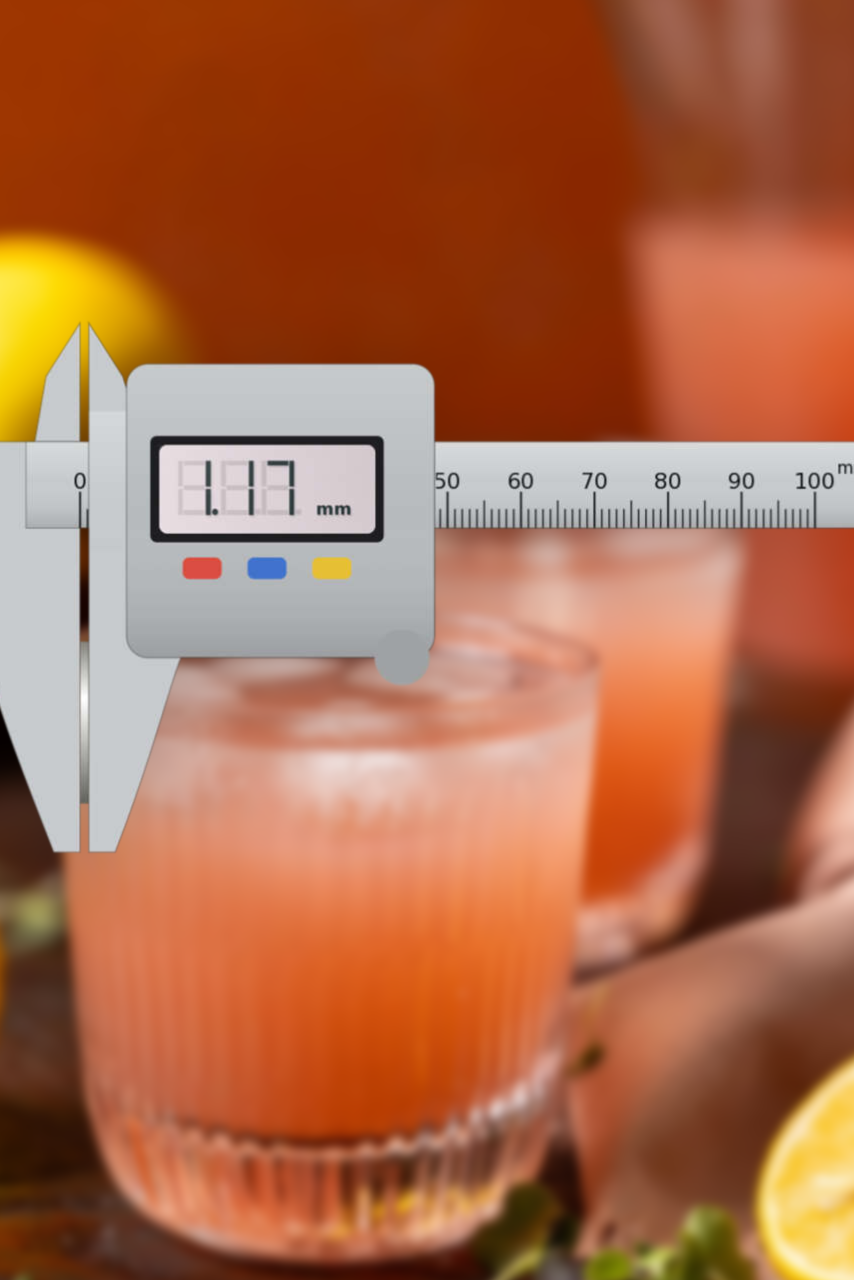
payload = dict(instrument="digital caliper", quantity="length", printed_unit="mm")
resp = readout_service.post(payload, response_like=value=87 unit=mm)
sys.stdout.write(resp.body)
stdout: value=1.17 unit=mm
